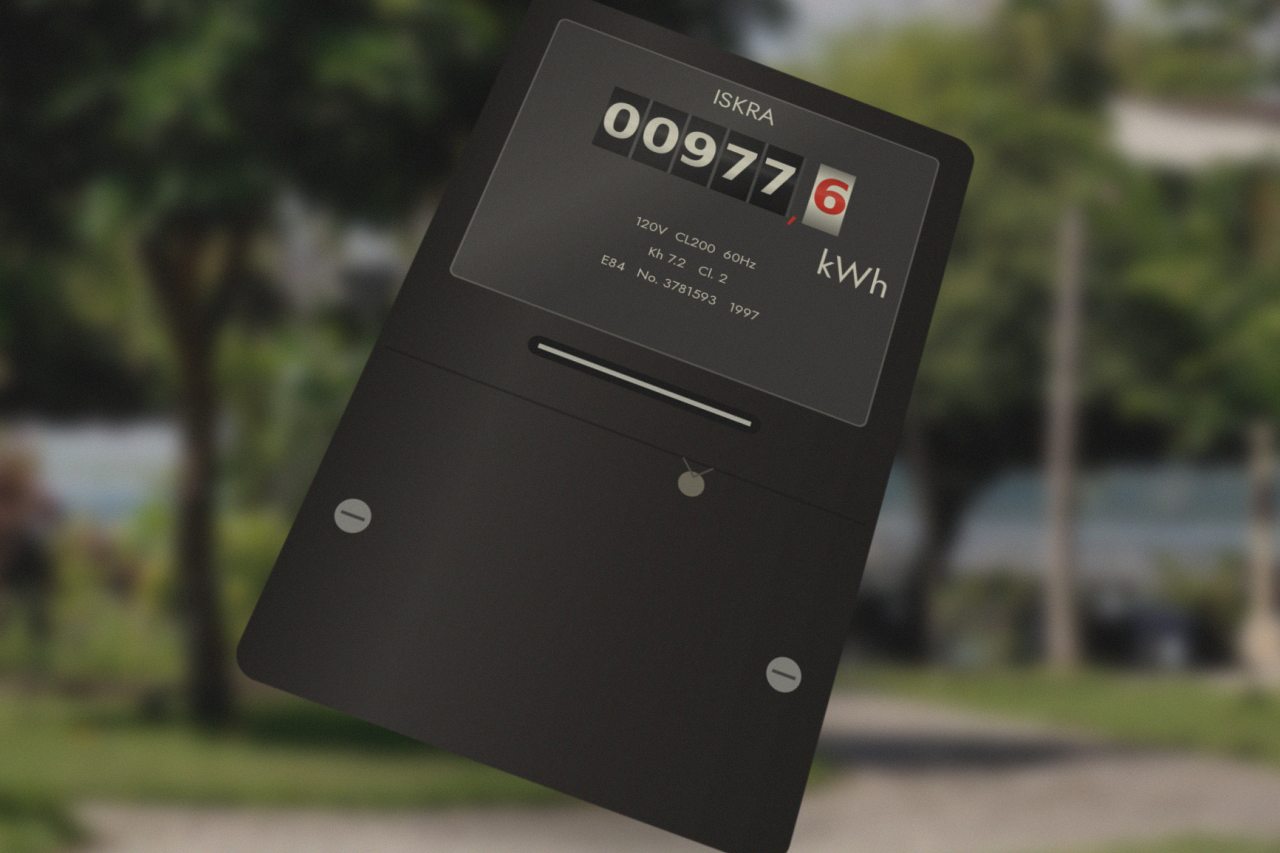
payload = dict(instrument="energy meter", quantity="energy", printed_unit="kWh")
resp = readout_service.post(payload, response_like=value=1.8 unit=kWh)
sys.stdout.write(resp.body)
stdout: value=977.6 unit=kWh
